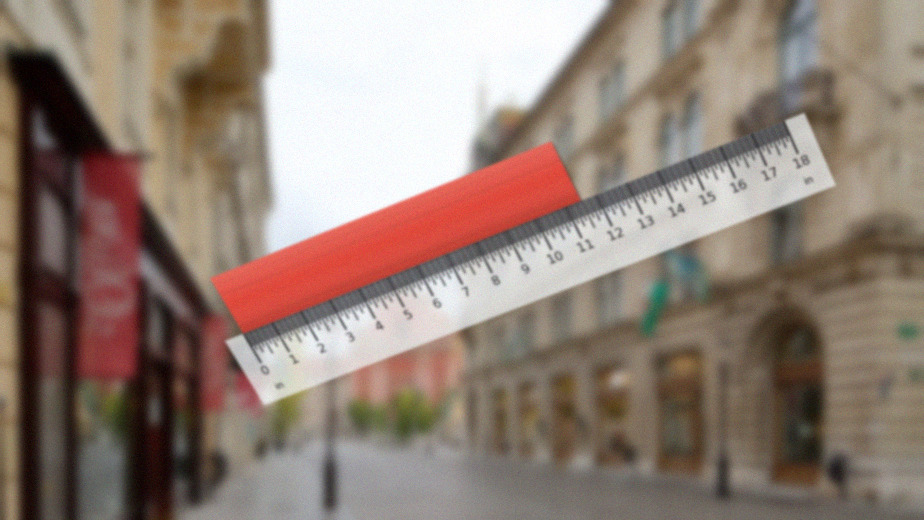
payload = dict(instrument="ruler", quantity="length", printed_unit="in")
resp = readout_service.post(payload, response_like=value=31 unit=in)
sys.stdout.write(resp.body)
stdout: value=11.5 unit=in
